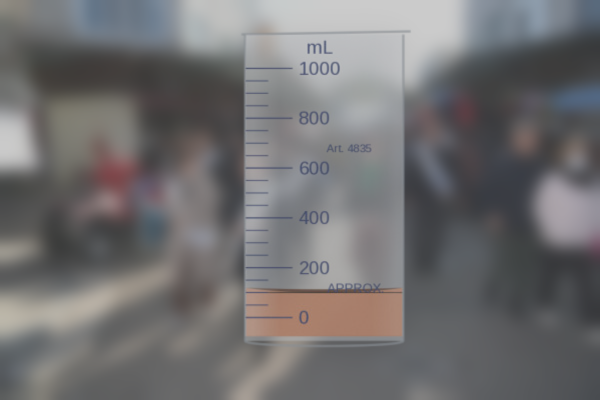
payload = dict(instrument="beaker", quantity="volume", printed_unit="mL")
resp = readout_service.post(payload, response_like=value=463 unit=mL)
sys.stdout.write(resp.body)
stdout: value=100 unit=mL
